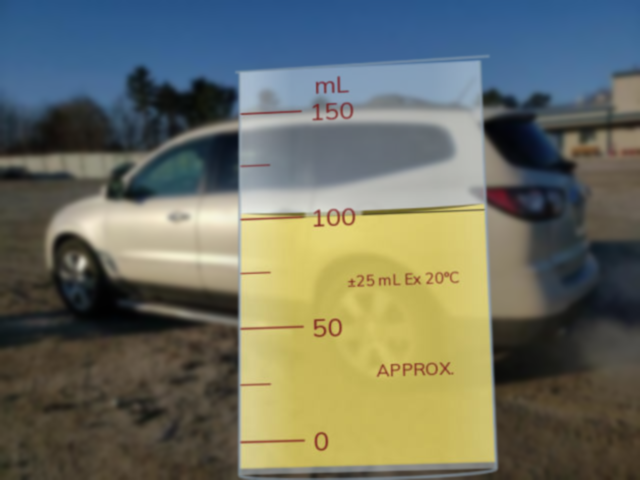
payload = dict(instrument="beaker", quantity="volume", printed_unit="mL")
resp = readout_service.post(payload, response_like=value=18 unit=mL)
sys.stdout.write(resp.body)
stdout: value=100 unit=mL
